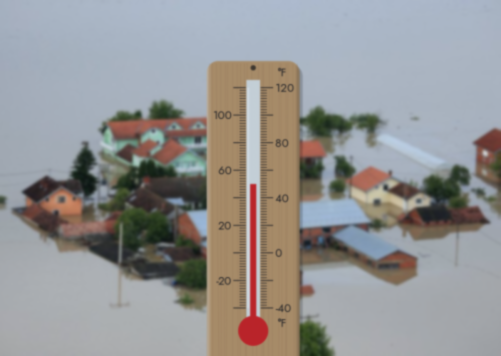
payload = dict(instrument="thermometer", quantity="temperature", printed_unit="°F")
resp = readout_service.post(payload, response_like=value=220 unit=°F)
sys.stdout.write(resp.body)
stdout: value=50 unit=°F
